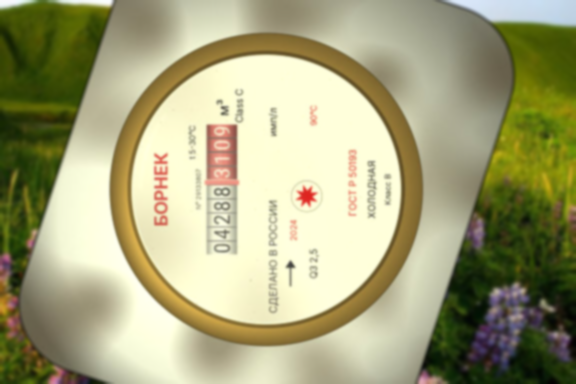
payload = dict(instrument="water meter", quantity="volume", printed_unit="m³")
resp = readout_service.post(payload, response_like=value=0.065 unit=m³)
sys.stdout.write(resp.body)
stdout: value=4288.3109 unit=m³
